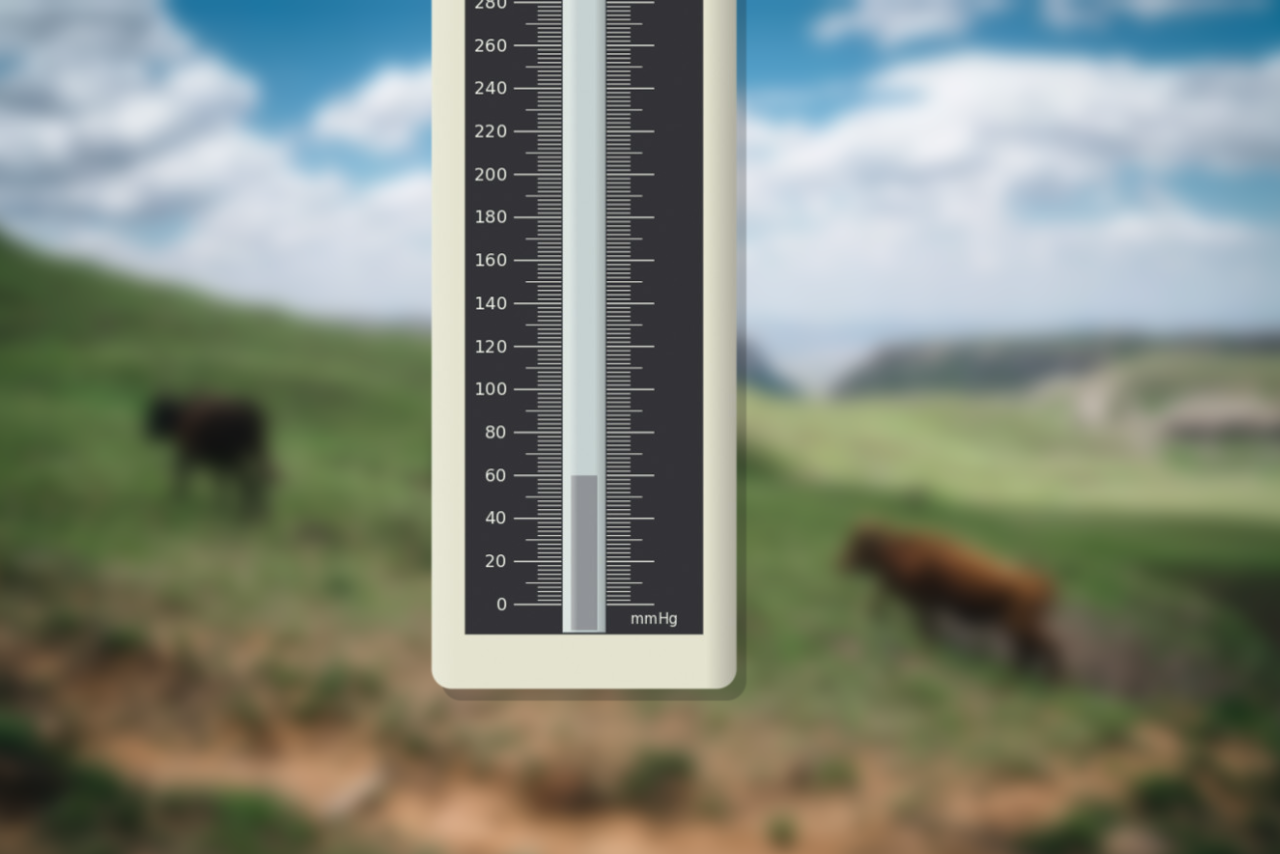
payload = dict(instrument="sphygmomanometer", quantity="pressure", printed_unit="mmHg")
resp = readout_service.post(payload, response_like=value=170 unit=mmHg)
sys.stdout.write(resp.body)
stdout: value=60 unit=mmHg
